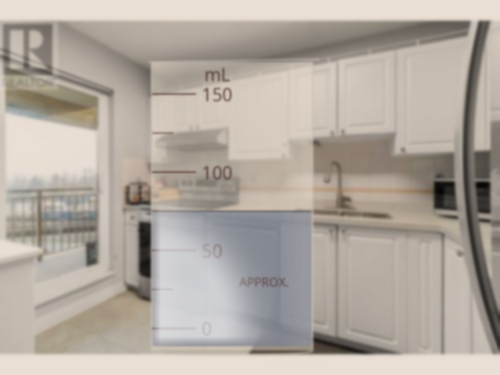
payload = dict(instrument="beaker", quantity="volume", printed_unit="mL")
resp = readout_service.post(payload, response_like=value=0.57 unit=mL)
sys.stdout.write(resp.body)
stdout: value=75 unit=mL
